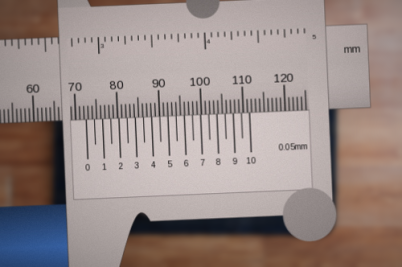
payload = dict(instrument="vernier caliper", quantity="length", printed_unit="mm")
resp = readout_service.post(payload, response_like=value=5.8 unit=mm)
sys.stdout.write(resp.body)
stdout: value=72.5 unit=mm
